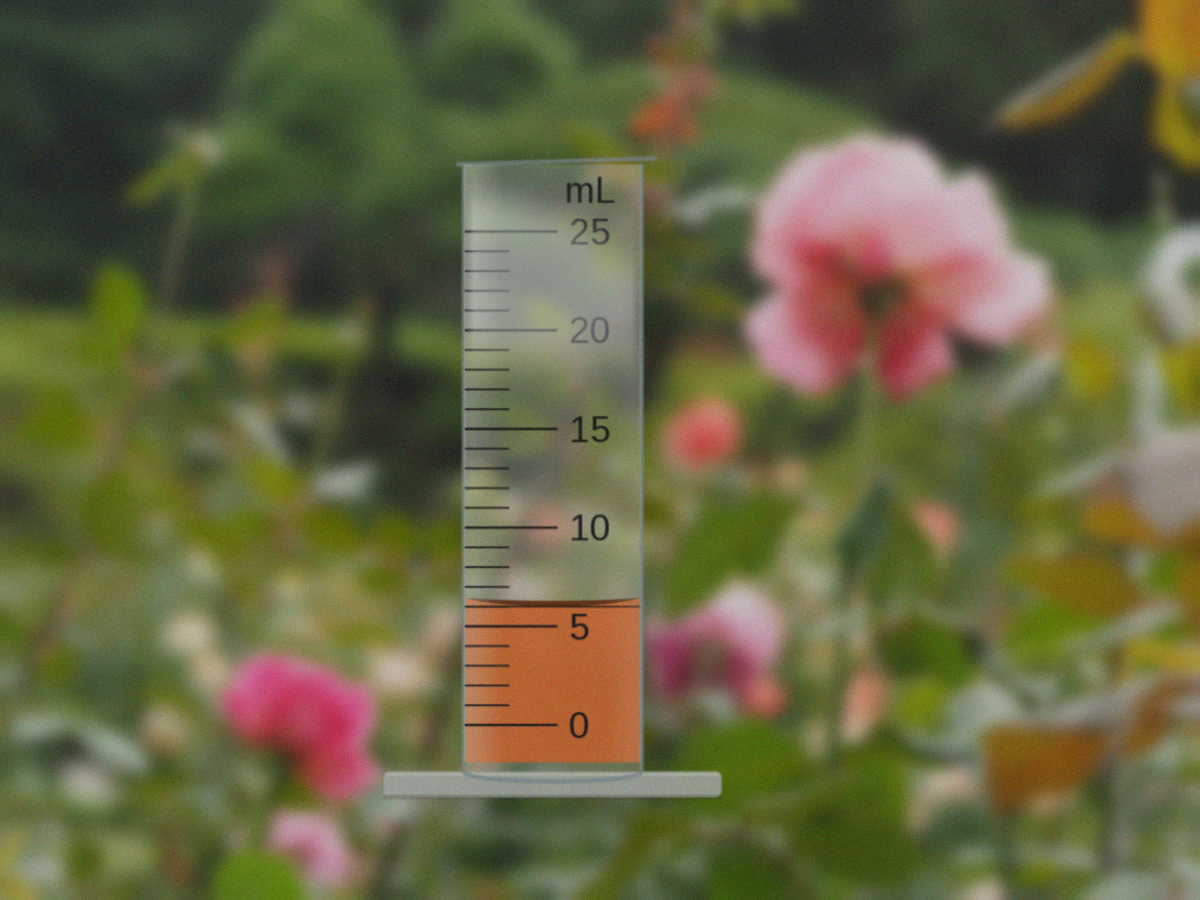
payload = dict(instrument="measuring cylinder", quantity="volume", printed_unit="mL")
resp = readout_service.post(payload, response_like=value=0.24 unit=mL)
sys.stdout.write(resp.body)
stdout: value=6 unit=mL
